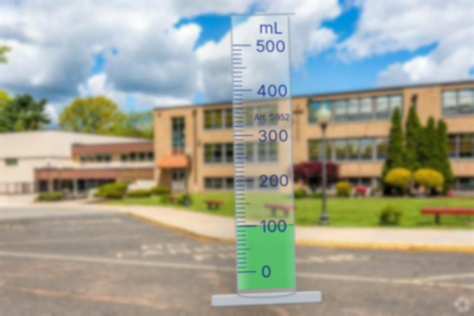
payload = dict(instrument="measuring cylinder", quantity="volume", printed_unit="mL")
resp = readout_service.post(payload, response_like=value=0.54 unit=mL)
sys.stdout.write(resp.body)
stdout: value=100 unit=mL
